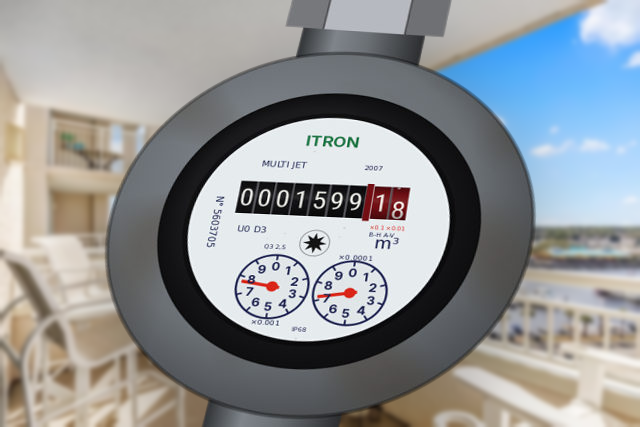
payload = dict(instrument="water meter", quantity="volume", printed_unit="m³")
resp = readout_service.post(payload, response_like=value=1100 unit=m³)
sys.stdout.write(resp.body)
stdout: value=1599.1777 unit=m³
